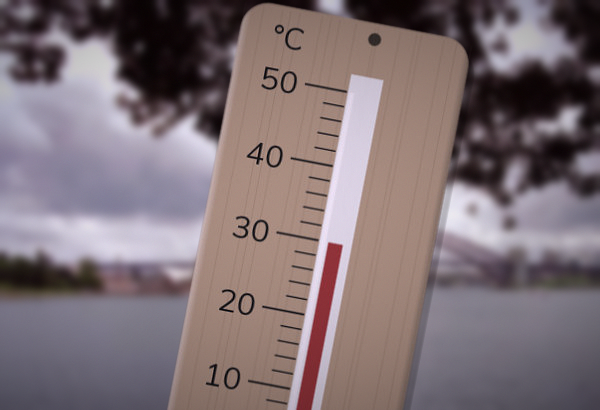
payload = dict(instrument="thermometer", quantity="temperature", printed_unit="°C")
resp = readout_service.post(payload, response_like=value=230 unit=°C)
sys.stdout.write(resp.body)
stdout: value=30 unit=°C
